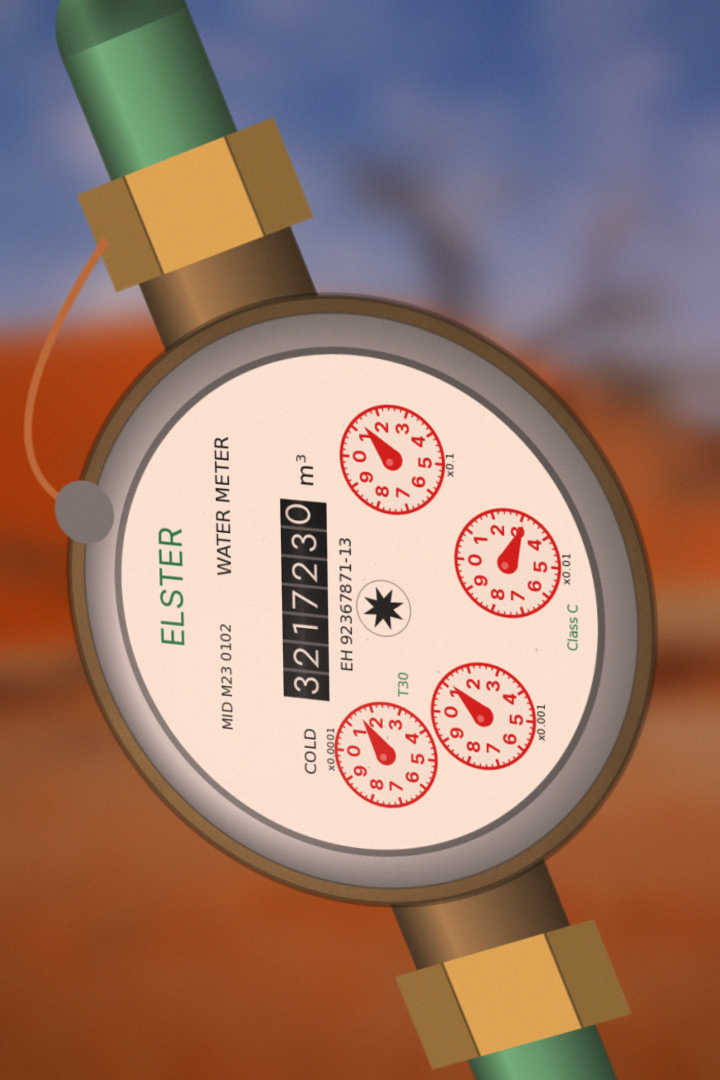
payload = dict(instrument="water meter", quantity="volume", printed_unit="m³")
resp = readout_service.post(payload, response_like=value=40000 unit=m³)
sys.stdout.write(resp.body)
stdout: value=3217230.1311 unit=m³
